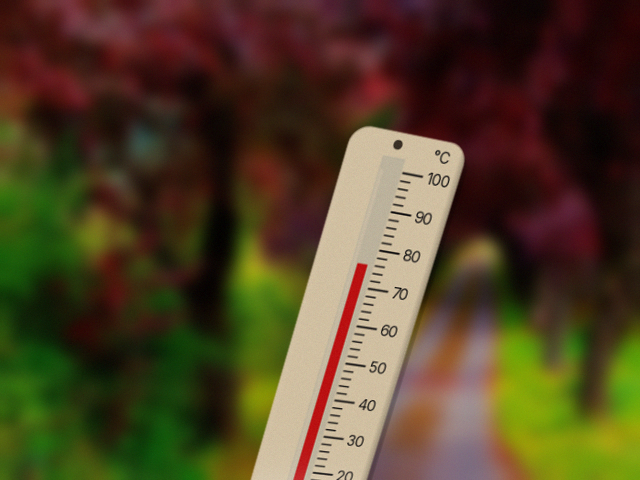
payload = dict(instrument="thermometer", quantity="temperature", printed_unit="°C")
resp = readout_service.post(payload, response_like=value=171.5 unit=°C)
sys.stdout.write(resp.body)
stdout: value=76 unit=°C
